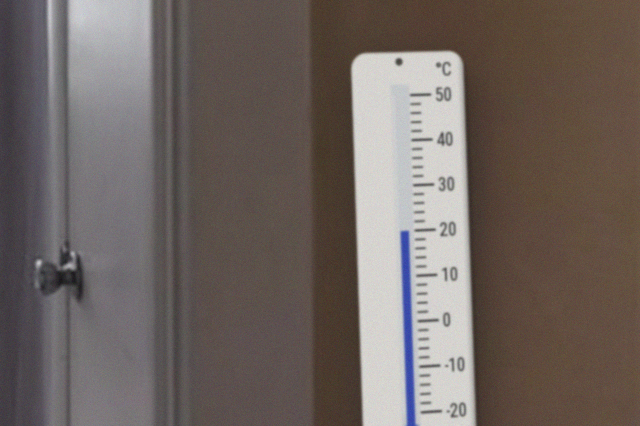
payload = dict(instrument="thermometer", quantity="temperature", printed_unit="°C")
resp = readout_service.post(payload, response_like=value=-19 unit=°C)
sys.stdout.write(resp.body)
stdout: value=20 unit=°C
